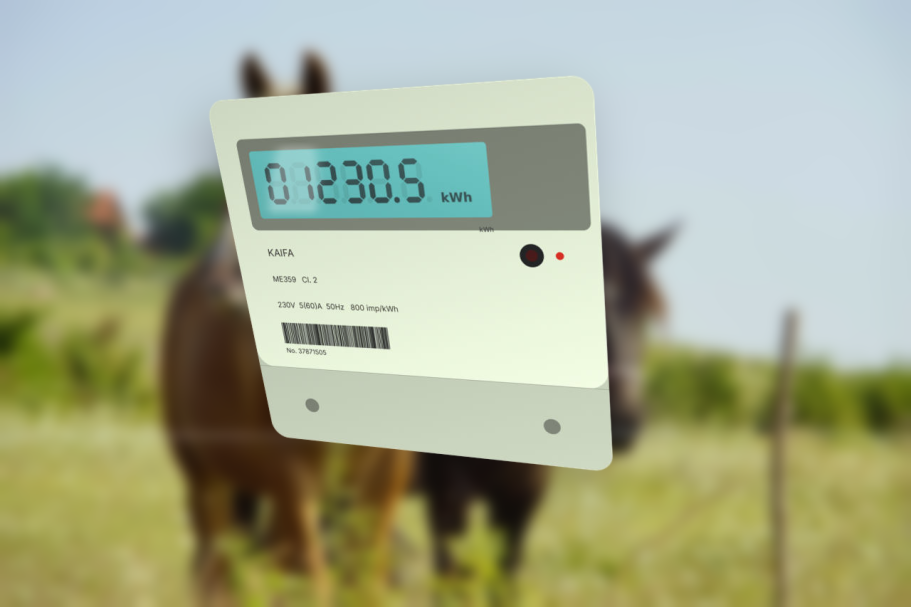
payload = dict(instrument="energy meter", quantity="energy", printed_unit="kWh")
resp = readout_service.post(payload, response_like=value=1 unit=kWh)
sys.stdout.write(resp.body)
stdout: value=1230.5 unit=kWh
